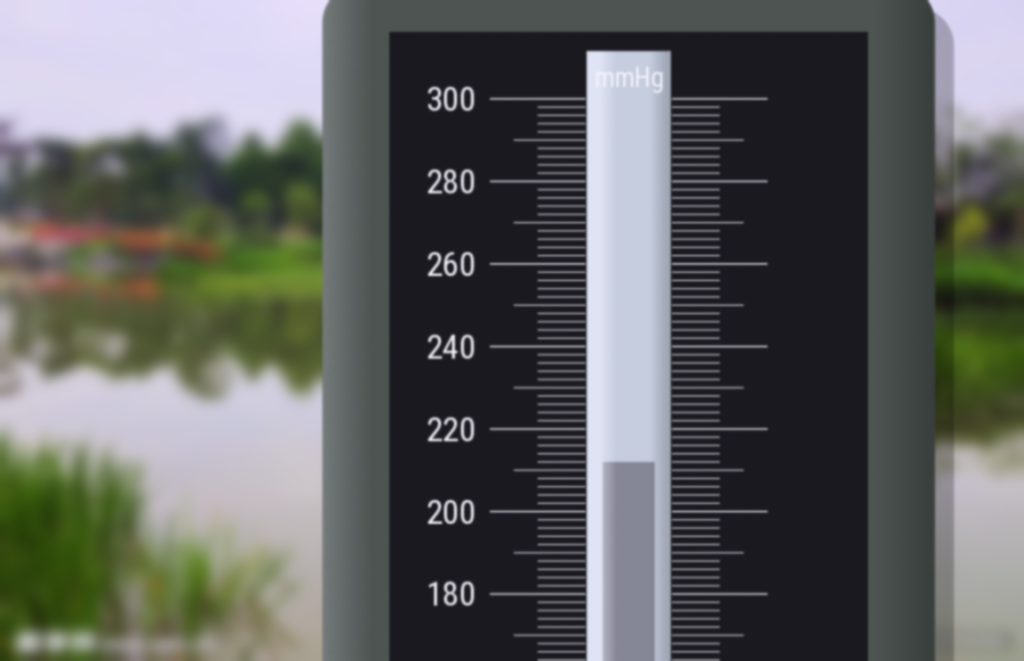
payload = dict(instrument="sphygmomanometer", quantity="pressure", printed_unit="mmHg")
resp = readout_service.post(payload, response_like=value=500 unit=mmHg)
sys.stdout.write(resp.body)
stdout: value=212 unit=mmHg
